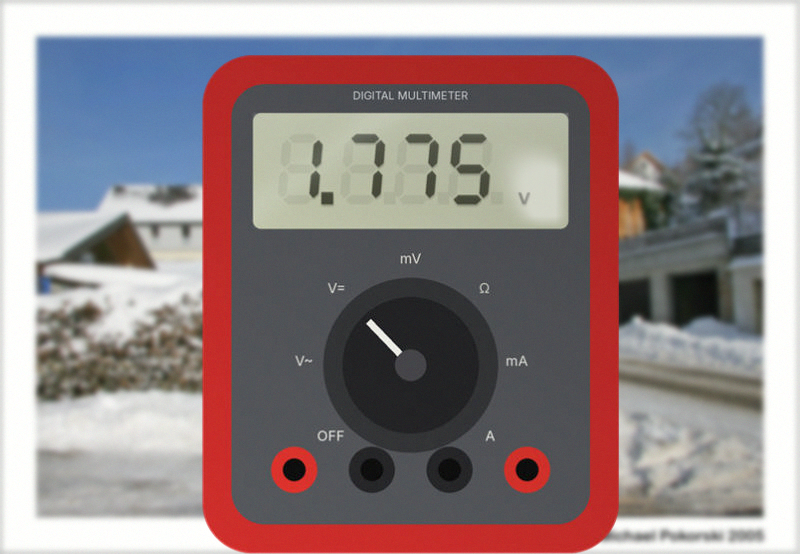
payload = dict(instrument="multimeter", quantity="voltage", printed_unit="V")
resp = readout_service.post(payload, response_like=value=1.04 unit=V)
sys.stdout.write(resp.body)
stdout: value=1.775 unit=V
